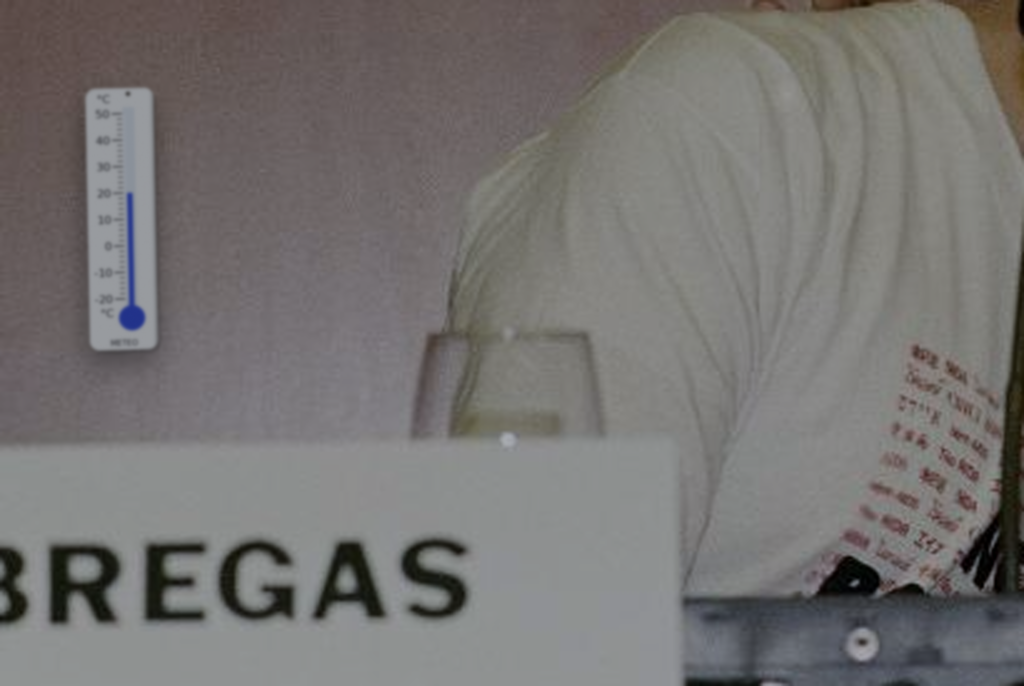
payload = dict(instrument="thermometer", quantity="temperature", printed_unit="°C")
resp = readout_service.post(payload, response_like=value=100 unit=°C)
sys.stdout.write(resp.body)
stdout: value=20 unit=°C
